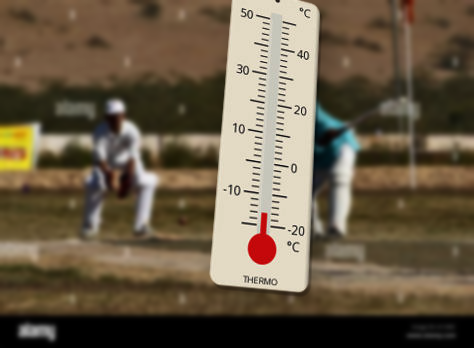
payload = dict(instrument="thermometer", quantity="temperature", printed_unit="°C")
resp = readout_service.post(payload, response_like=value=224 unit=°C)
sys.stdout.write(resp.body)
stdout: value=-16 unit=°C
